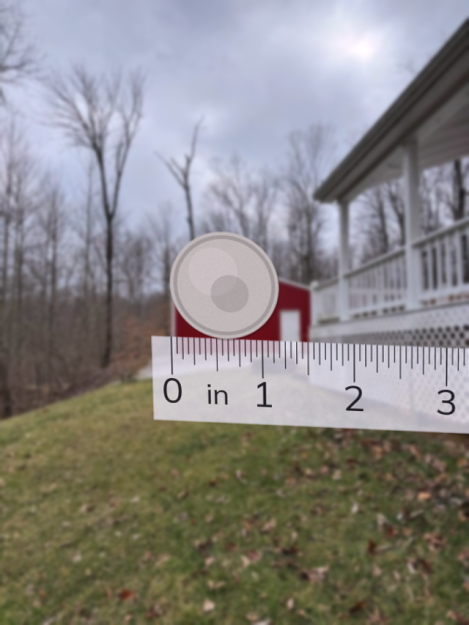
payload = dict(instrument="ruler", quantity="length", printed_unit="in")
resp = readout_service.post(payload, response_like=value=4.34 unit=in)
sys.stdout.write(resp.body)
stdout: value=1.1875 unit=in
